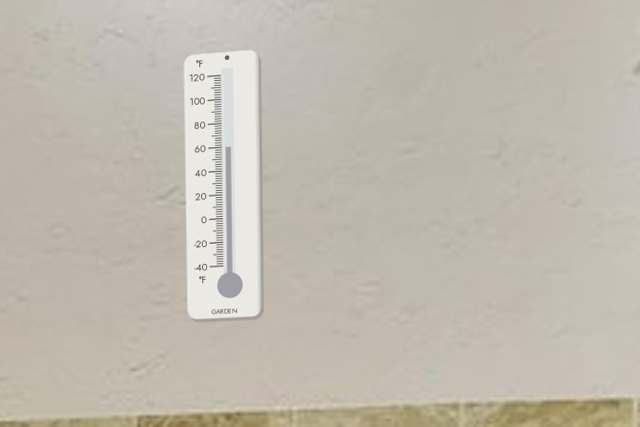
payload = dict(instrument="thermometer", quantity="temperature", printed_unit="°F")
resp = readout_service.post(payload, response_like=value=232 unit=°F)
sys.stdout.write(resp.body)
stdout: value=60 unit=°F
